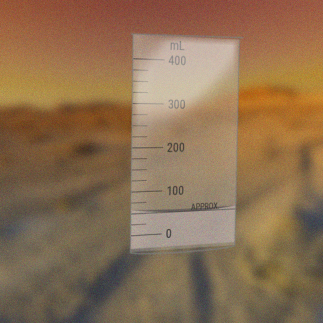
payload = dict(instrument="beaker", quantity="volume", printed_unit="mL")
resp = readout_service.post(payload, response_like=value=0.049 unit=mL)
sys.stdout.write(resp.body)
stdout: value=50 unit=mL
